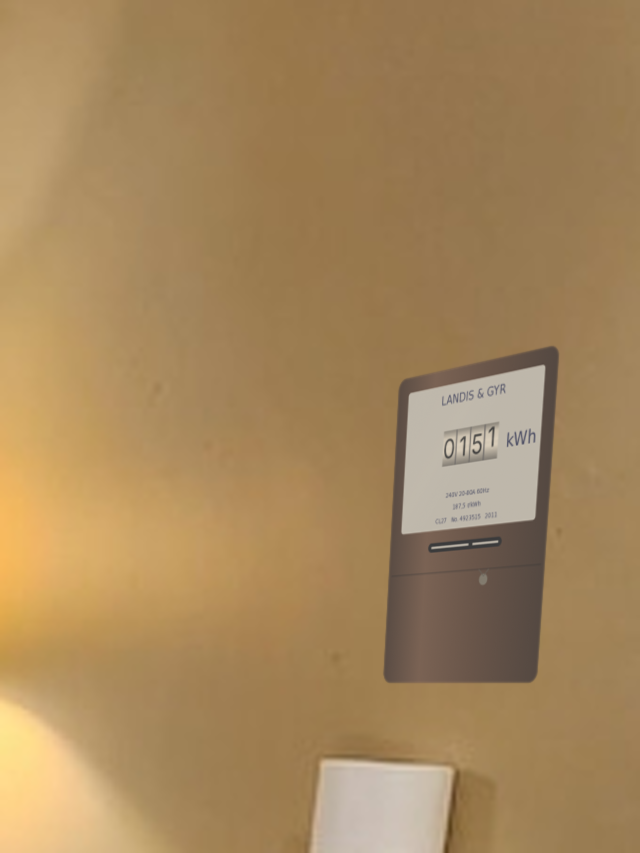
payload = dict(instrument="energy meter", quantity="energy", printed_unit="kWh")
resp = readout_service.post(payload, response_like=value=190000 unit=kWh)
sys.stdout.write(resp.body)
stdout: value=151 unit=kWh
